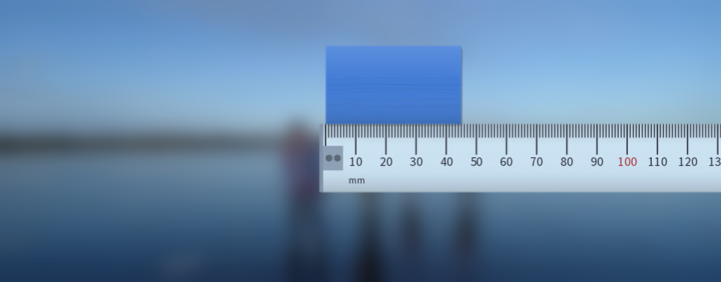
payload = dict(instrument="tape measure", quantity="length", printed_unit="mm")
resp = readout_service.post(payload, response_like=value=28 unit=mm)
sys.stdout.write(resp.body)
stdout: value=45 unit=mm
